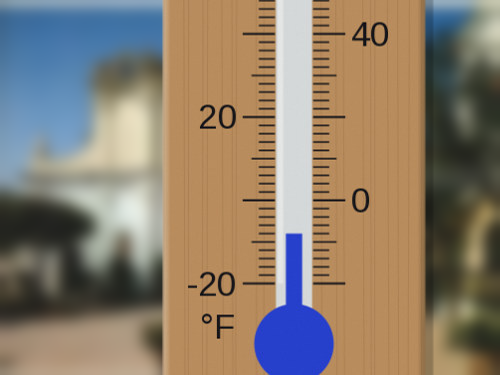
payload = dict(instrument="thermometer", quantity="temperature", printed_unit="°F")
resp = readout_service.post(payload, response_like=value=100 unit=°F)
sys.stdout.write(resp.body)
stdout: value=-8 unit=°F
